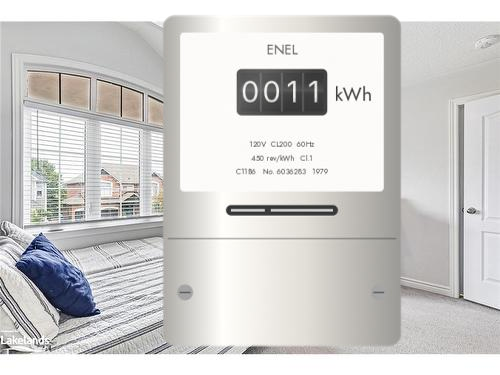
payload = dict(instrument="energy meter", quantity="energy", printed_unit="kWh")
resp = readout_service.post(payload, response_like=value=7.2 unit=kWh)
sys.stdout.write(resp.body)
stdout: value=11 unit=kWh
